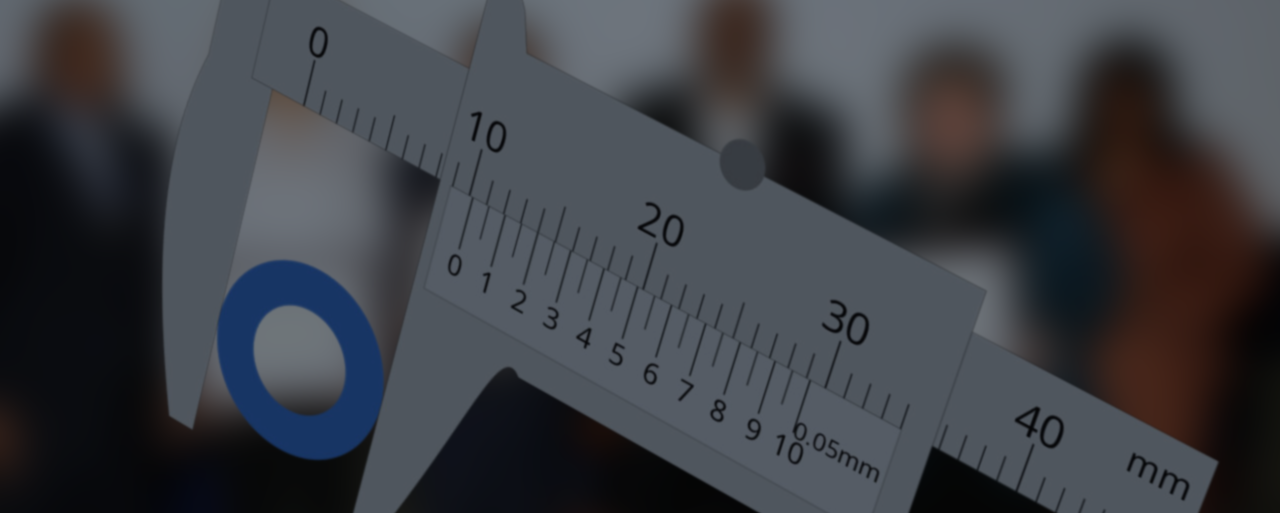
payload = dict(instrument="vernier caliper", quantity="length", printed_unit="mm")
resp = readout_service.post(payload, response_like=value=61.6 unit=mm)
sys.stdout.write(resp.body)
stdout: value=10.2 unit=mm
